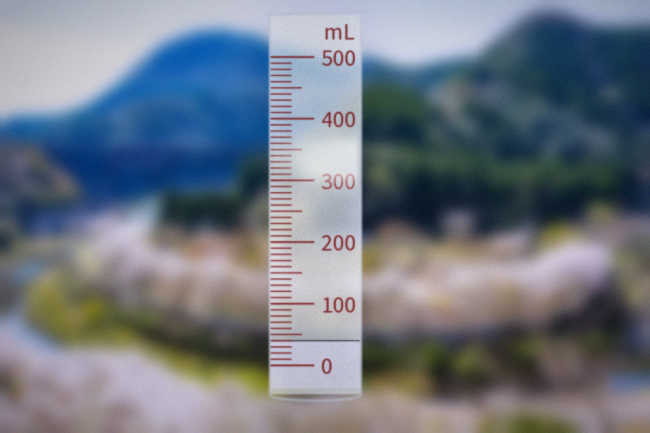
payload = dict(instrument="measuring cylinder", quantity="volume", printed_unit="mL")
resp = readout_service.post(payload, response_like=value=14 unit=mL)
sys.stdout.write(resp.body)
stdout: value=40 unit=mL
